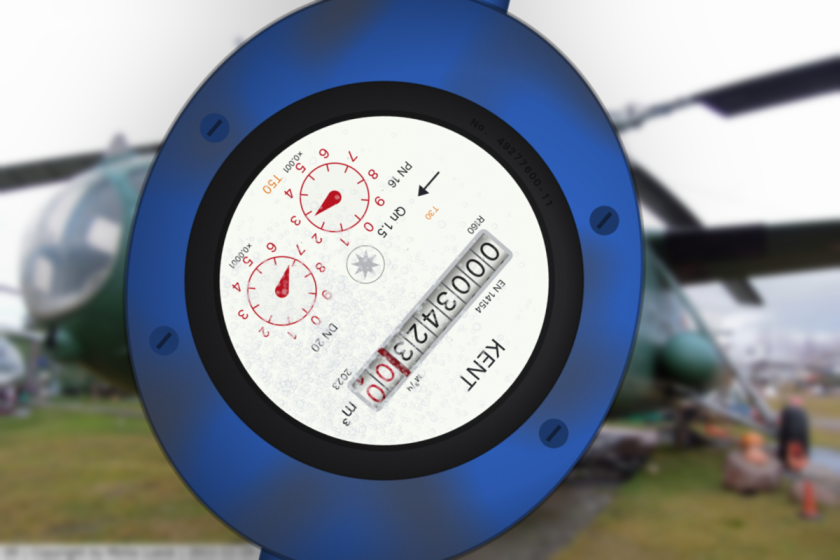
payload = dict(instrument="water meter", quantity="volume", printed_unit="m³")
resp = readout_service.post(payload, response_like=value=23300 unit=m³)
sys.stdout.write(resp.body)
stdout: value=3423.0026 unit=m³
